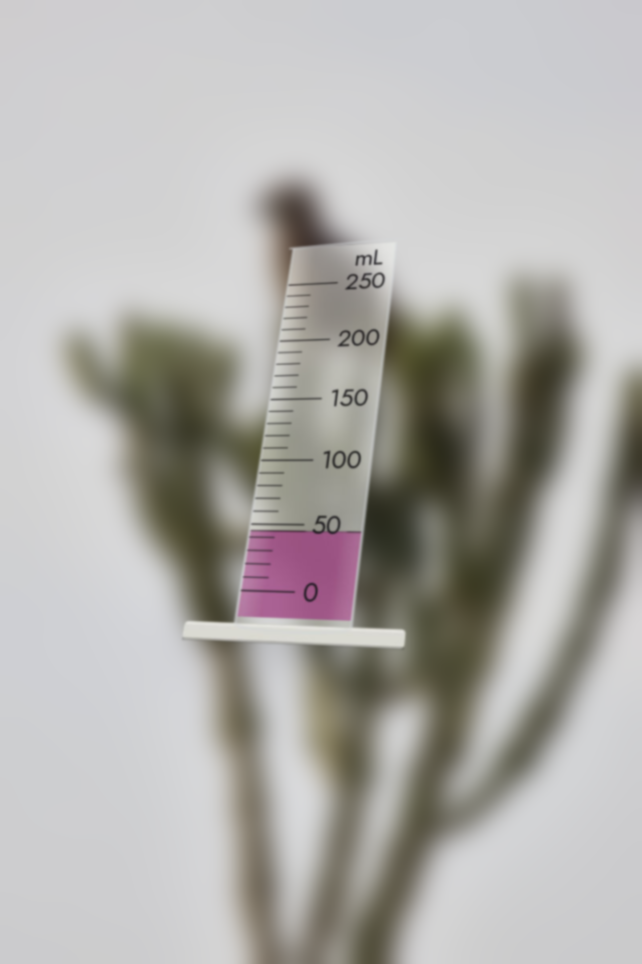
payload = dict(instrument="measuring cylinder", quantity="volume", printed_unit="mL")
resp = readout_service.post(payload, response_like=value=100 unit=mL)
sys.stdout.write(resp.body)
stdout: value=45 unit=mL
